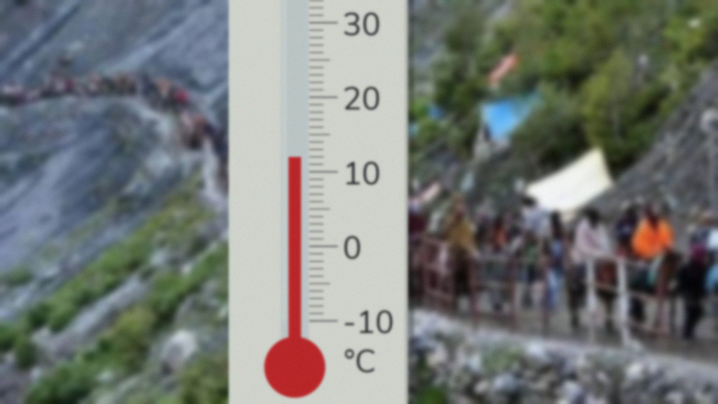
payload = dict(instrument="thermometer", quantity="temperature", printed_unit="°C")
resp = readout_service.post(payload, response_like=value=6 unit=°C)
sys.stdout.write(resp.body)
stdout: value=12 unit=°C
